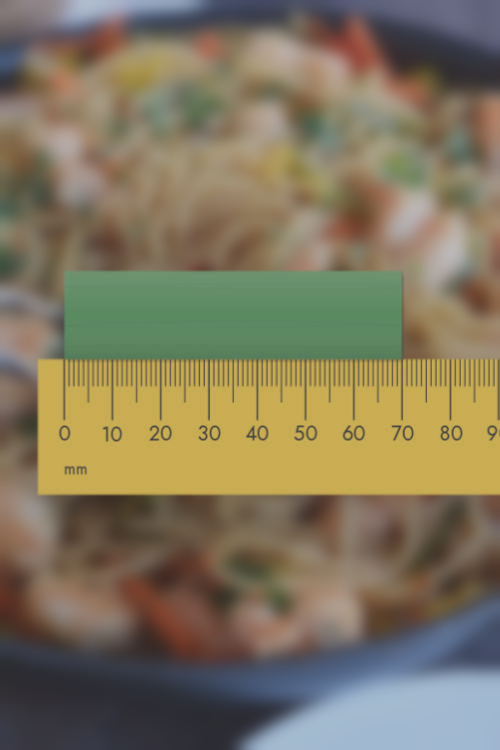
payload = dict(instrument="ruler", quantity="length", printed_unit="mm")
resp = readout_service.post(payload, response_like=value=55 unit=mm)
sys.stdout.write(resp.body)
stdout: value=70 unit=mm
